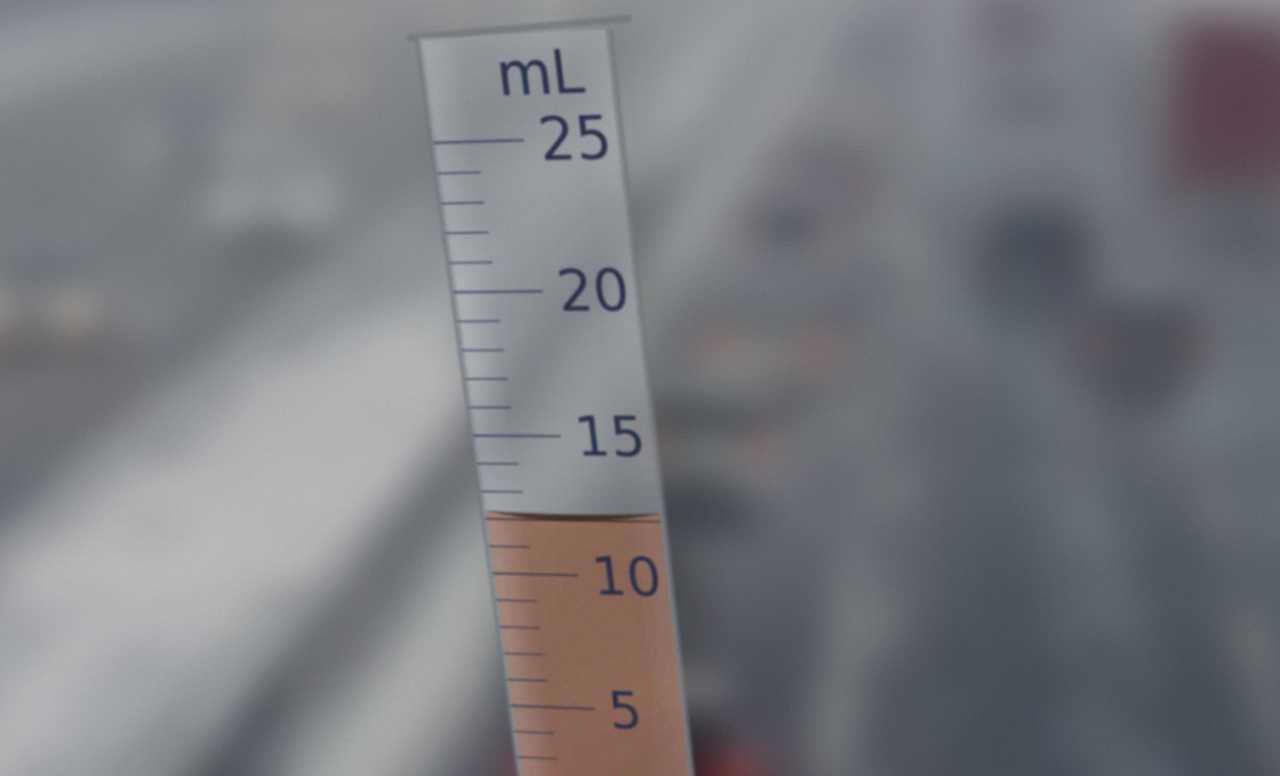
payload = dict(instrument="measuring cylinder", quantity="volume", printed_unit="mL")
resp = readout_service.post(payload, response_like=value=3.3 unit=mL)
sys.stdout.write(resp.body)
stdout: value=12 unit=mL
